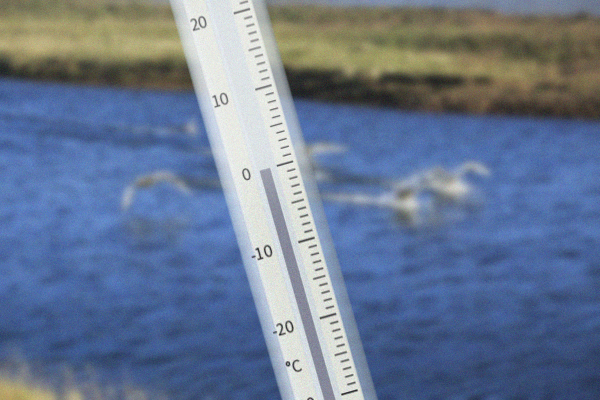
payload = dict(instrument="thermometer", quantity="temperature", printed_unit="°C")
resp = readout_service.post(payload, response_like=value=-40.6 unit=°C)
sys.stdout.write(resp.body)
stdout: value=0 unit=°C
